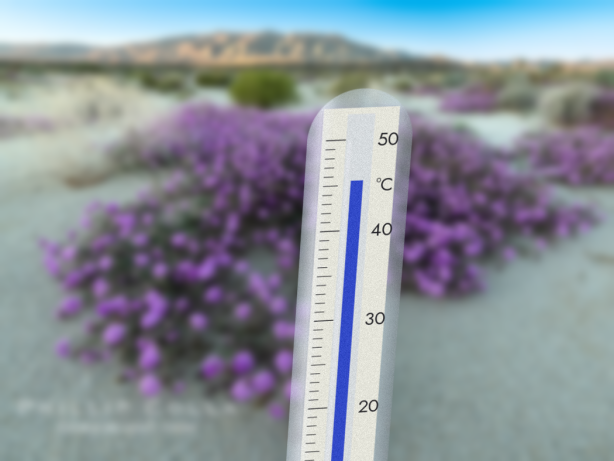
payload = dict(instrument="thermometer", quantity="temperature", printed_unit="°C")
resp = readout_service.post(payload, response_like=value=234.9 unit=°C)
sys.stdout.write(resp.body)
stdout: value=45.5 unit=°C
